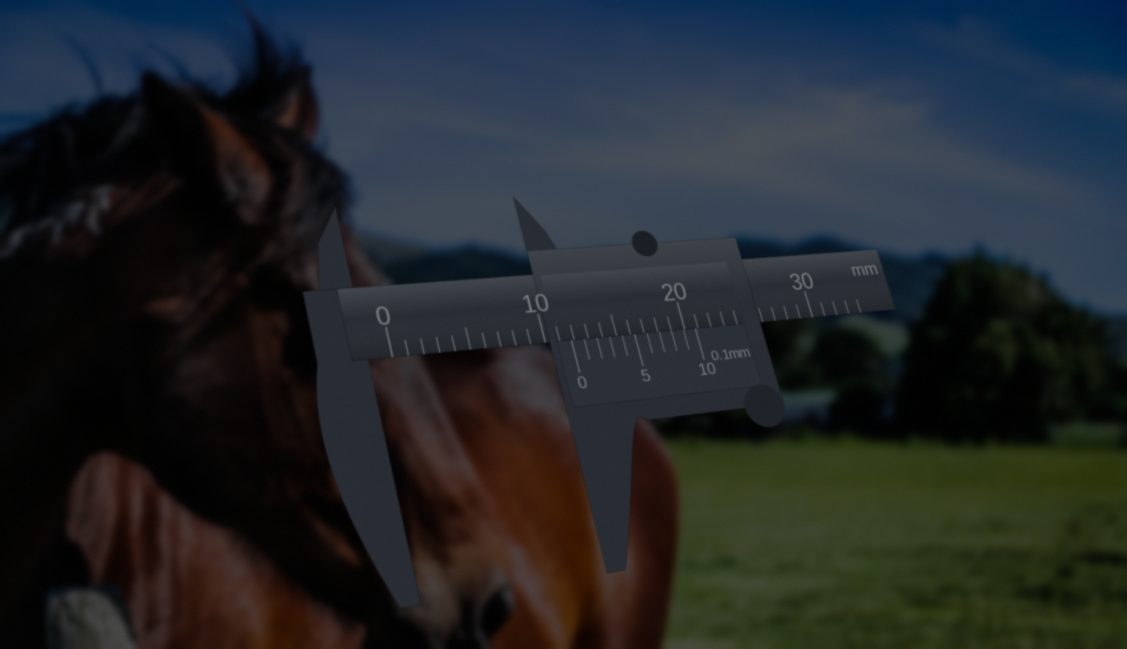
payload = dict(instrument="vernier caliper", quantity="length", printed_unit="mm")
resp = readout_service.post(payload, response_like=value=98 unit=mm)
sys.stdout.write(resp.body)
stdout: value=11.8 unit=mm
